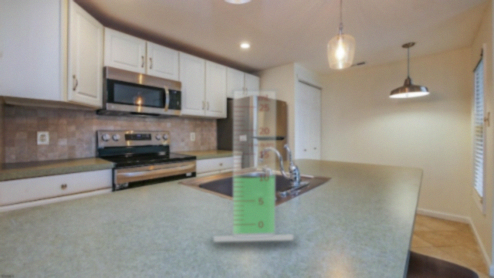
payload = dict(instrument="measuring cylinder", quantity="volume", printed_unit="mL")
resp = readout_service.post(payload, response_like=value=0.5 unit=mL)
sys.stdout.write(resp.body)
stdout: value=10 unit=mL
